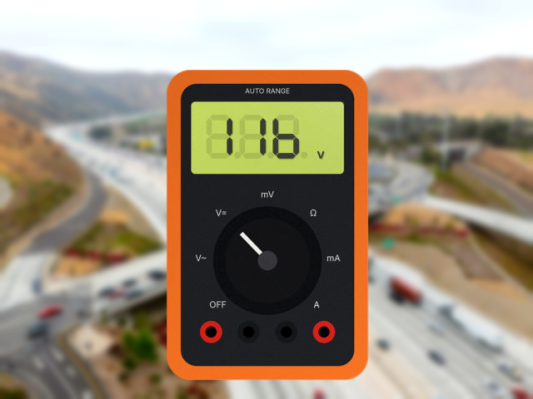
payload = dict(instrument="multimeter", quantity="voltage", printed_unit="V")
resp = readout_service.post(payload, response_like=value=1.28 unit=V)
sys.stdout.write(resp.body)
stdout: value=116 unit=V
